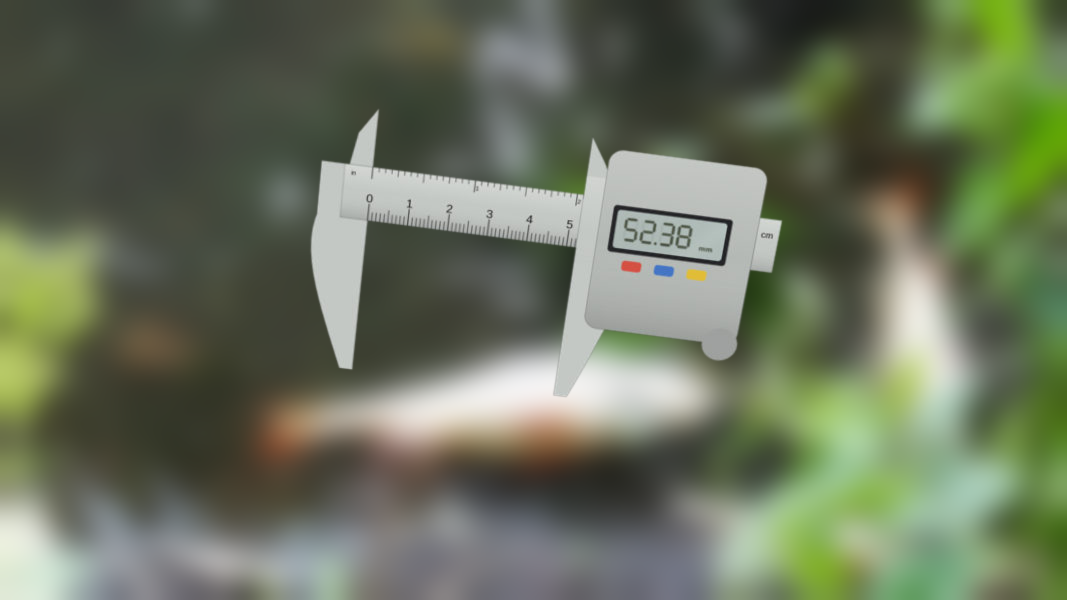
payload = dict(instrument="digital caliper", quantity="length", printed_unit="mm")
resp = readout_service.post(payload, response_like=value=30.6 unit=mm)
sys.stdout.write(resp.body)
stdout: value=52.38 unit=mm
